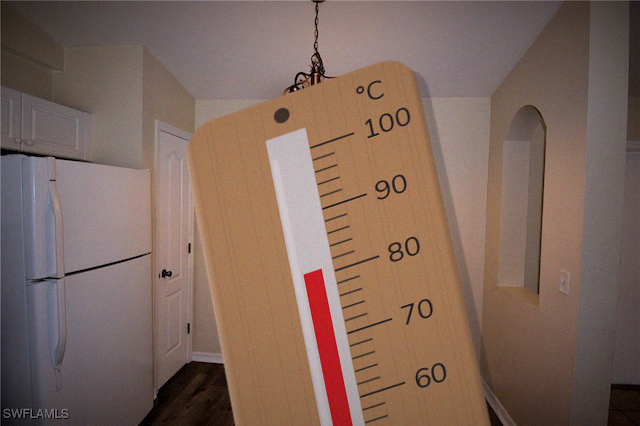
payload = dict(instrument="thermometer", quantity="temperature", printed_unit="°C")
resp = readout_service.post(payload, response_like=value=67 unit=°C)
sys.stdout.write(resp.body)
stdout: value=81 unit=°C
